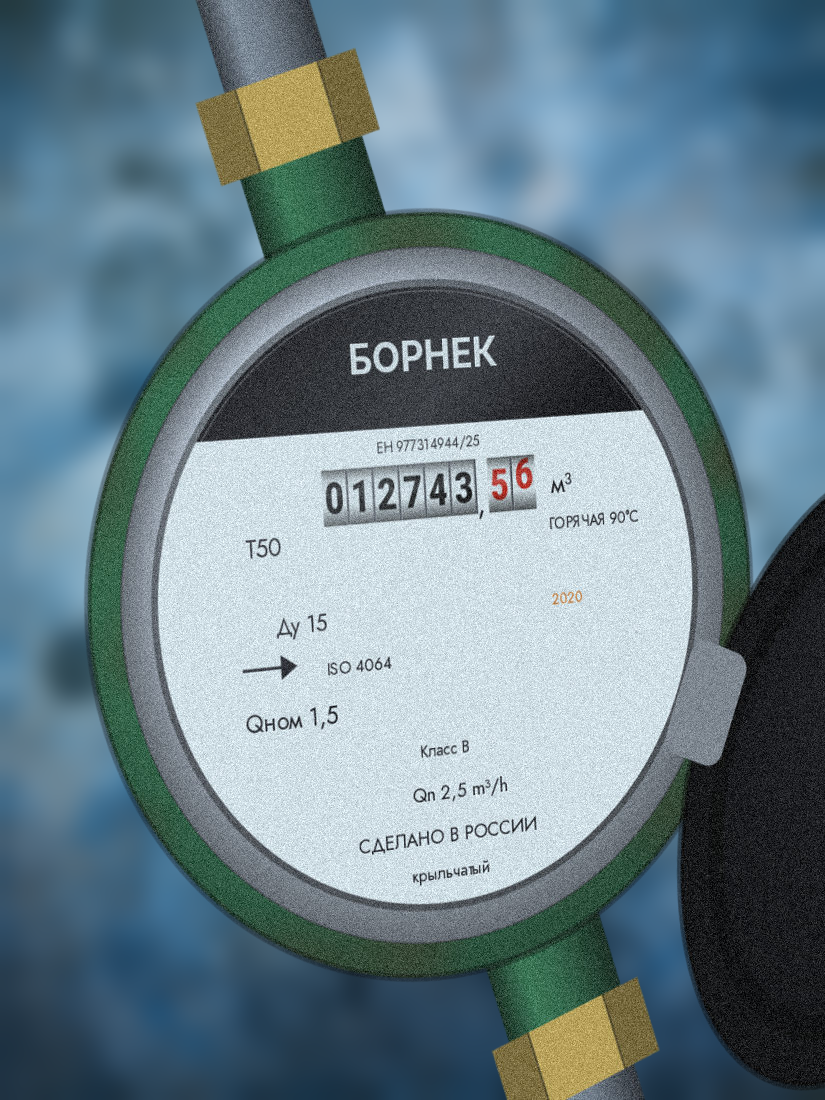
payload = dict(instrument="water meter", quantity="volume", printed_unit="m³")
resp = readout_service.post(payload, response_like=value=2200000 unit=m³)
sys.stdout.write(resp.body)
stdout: value=12743.56 unit=m³
